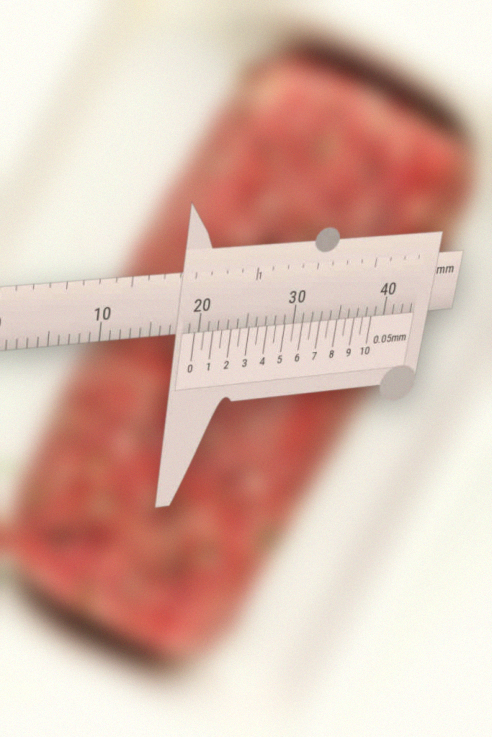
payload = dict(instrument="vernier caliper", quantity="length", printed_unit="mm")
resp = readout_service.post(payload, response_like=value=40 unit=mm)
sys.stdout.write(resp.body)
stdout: value=19.6 unit=mm
